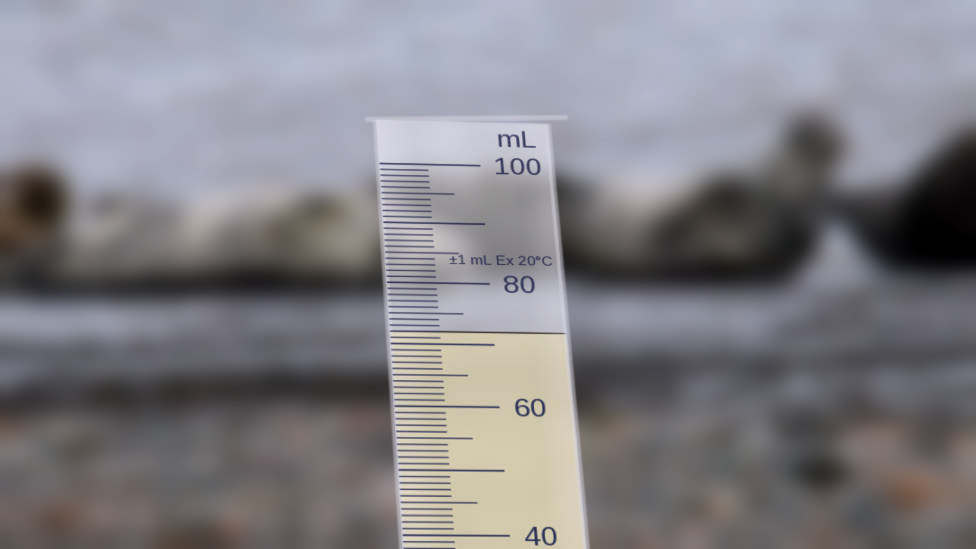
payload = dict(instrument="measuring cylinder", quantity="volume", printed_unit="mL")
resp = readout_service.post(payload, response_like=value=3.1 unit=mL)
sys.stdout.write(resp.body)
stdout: value=72 unit=mL
